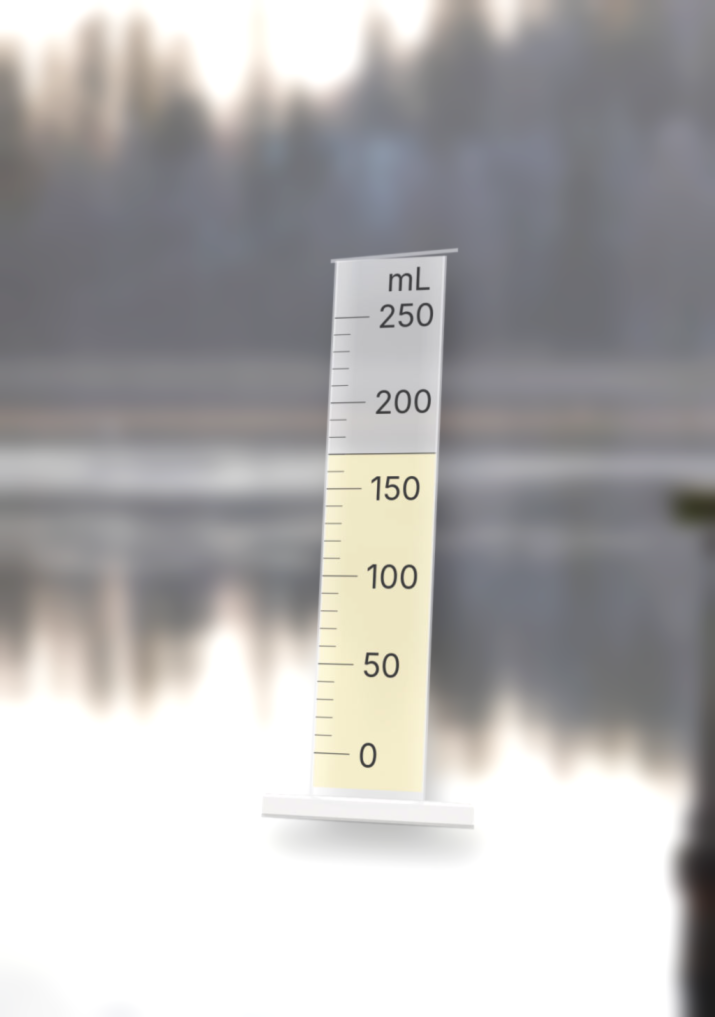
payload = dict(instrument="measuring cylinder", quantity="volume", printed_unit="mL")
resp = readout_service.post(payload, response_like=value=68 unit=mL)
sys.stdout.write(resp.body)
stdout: value=170 unit=mL
